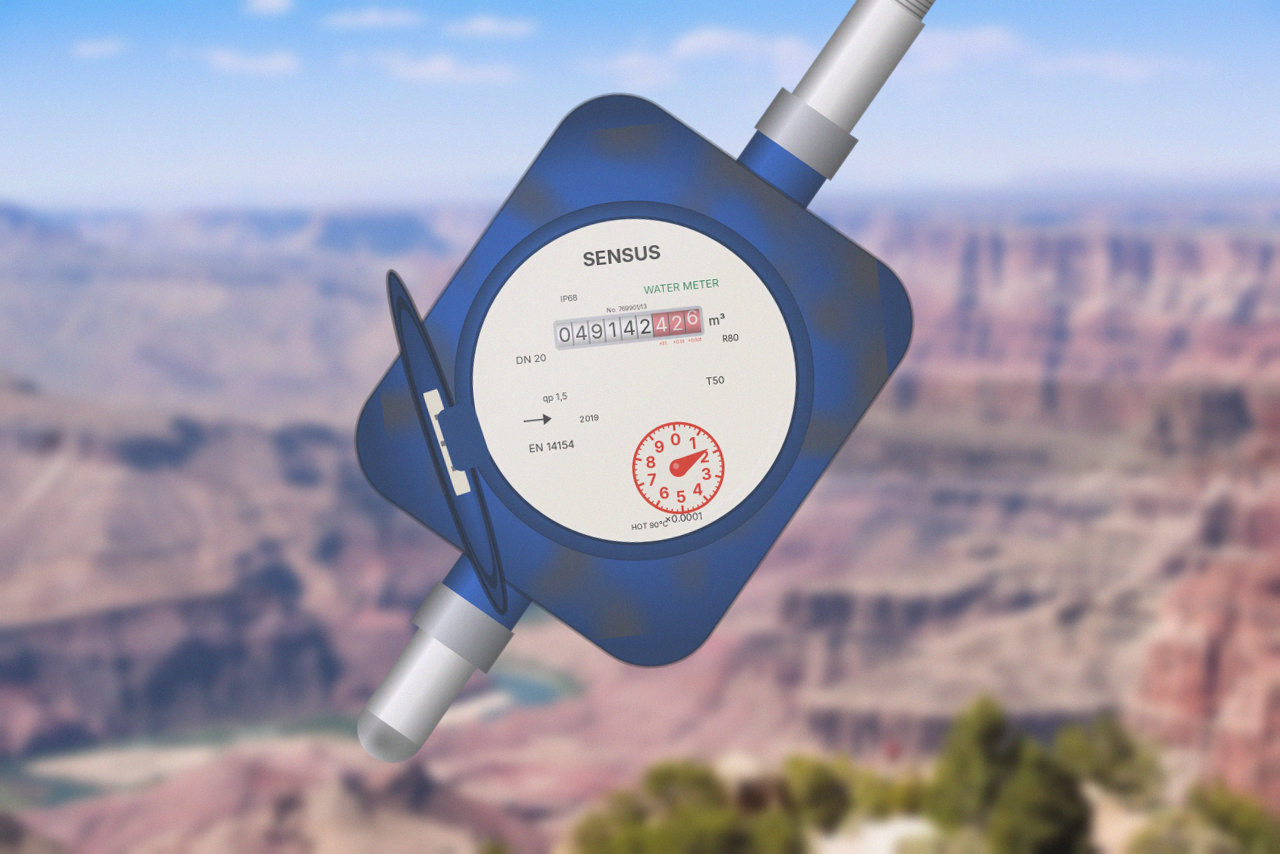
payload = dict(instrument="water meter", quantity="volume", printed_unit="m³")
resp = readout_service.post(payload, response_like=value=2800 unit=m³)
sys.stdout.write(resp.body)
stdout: value=49142.4261 unit=m³
